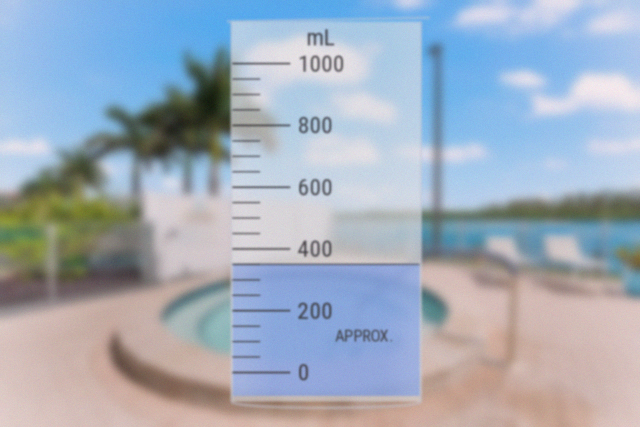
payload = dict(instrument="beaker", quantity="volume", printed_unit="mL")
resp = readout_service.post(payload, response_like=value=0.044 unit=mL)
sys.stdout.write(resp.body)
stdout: value=350 unit=mL
